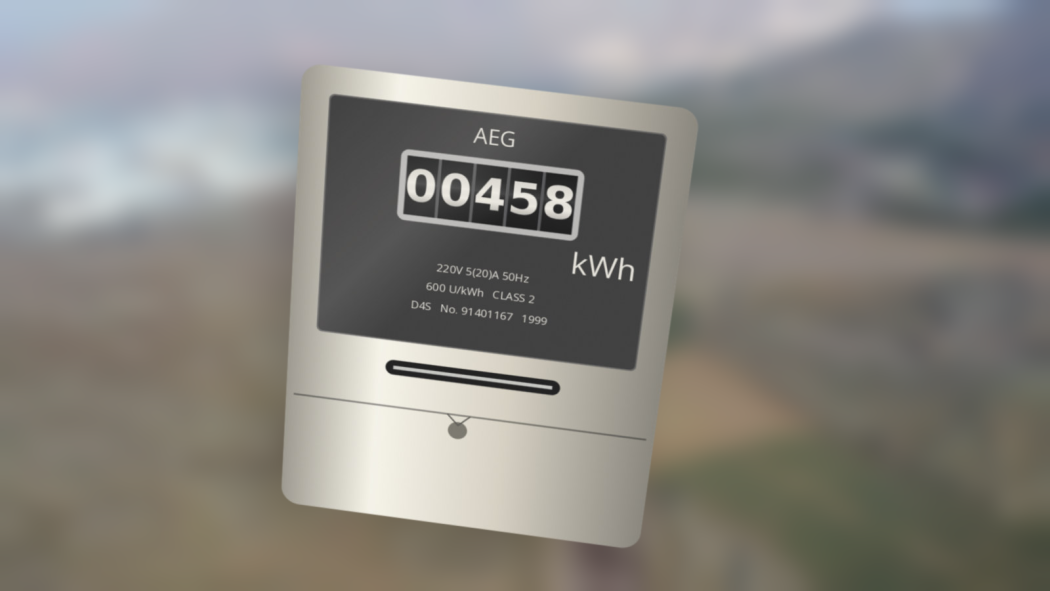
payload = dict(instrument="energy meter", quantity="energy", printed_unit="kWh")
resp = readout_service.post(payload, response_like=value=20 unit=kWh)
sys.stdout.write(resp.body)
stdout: value=458 unit=kWh
